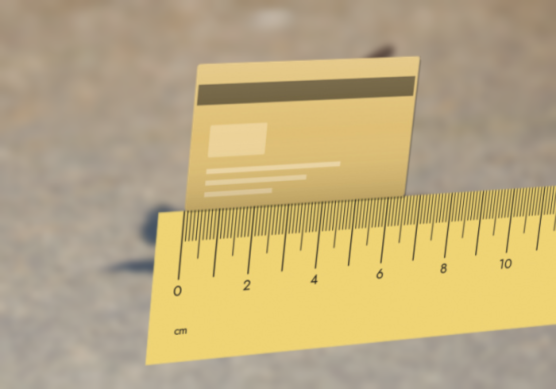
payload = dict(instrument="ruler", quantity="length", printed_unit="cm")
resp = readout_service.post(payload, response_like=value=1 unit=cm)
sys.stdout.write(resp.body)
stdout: value=6.5 unit=cm
